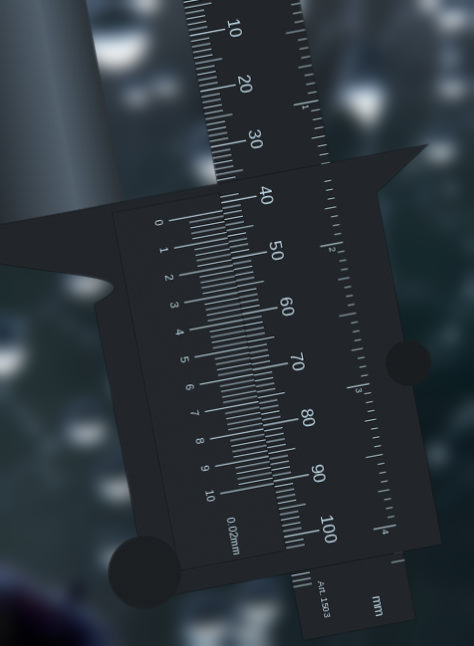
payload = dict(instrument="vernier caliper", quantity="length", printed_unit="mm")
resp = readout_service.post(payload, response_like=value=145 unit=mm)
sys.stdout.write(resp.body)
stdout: value=41.4 unit=mm
